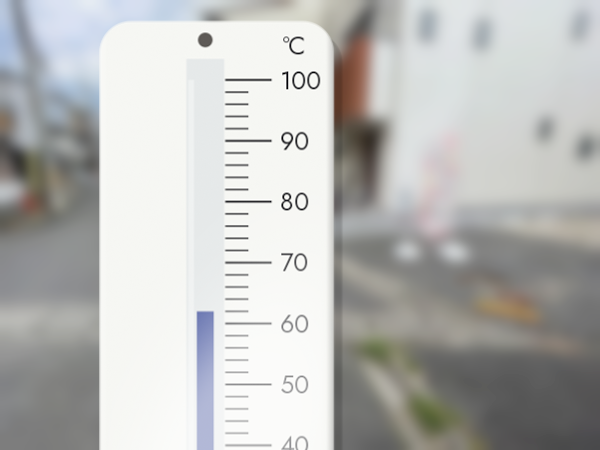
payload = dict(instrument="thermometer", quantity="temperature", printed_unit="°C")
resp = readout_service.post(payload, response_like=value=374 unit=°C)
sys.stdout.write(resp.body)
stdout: value=62 unit=°C
